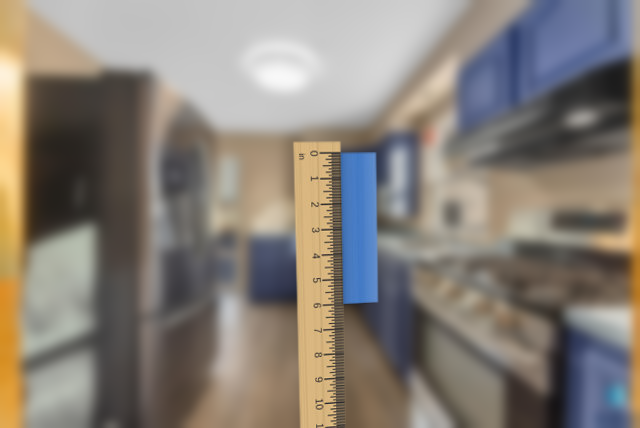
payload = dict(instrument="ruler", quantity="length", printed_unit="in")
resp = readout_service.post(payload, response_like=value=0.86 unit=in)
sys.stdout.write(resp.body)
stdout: value=6 unit=in
